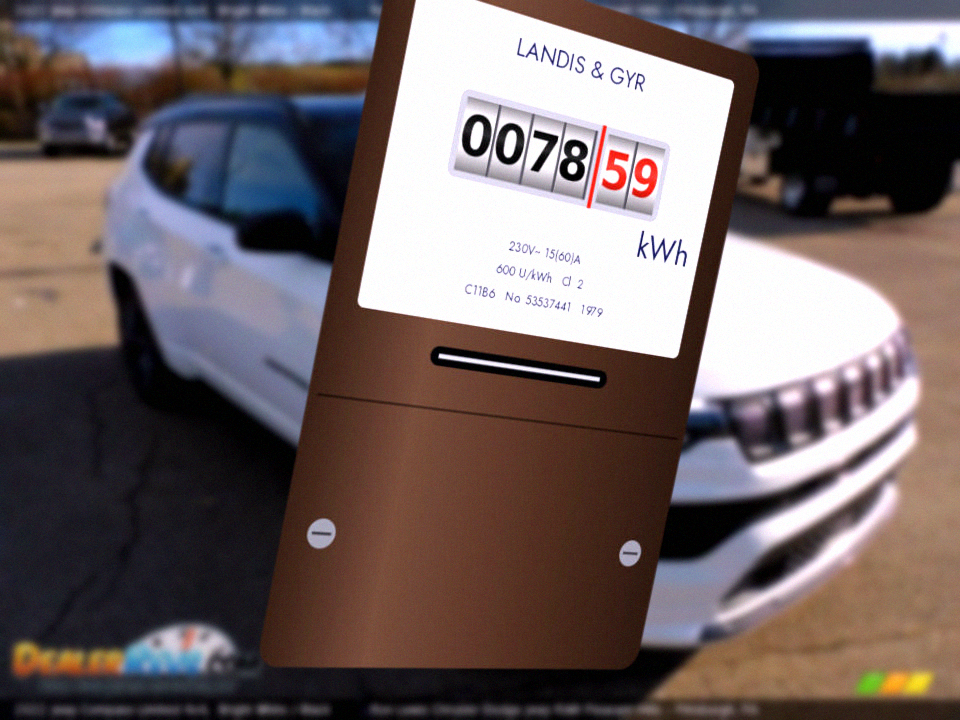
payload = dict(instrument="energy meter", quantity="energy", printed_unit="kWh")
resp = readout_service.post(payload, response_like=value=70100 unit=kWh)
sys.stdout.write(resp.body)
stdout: value=78.59 unit=kWh
